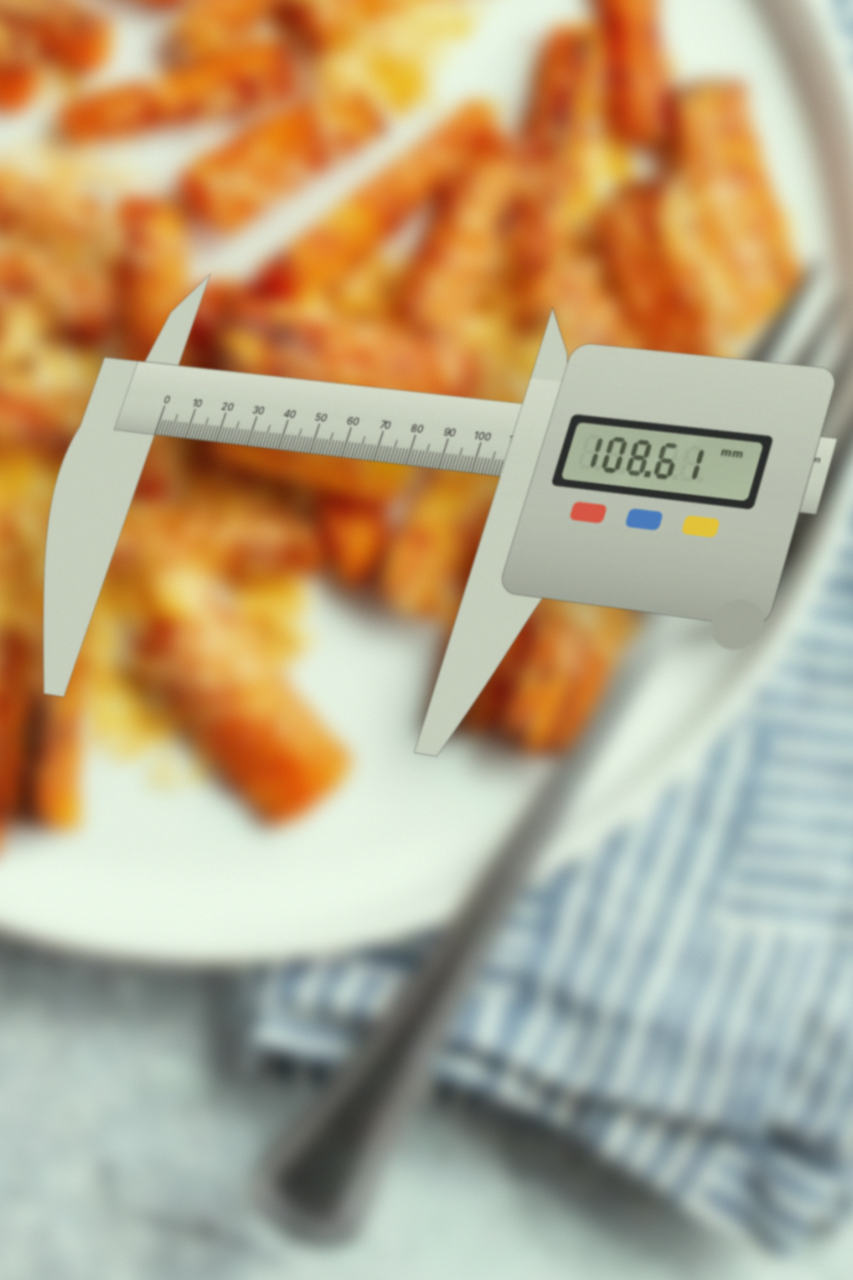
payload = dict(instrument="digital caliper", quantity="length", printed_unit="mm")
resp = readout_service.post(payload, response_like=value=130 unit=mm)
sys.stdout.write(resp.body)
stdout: value=108.61 unit=mm
